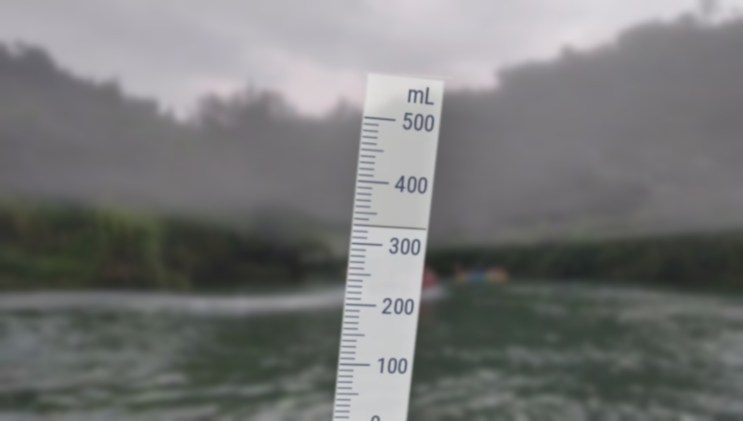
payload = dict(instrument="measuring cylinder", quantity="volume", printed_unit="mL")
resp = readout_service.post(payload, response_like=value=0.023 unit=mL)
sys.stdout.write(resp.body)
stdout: value=330 unit=mL
